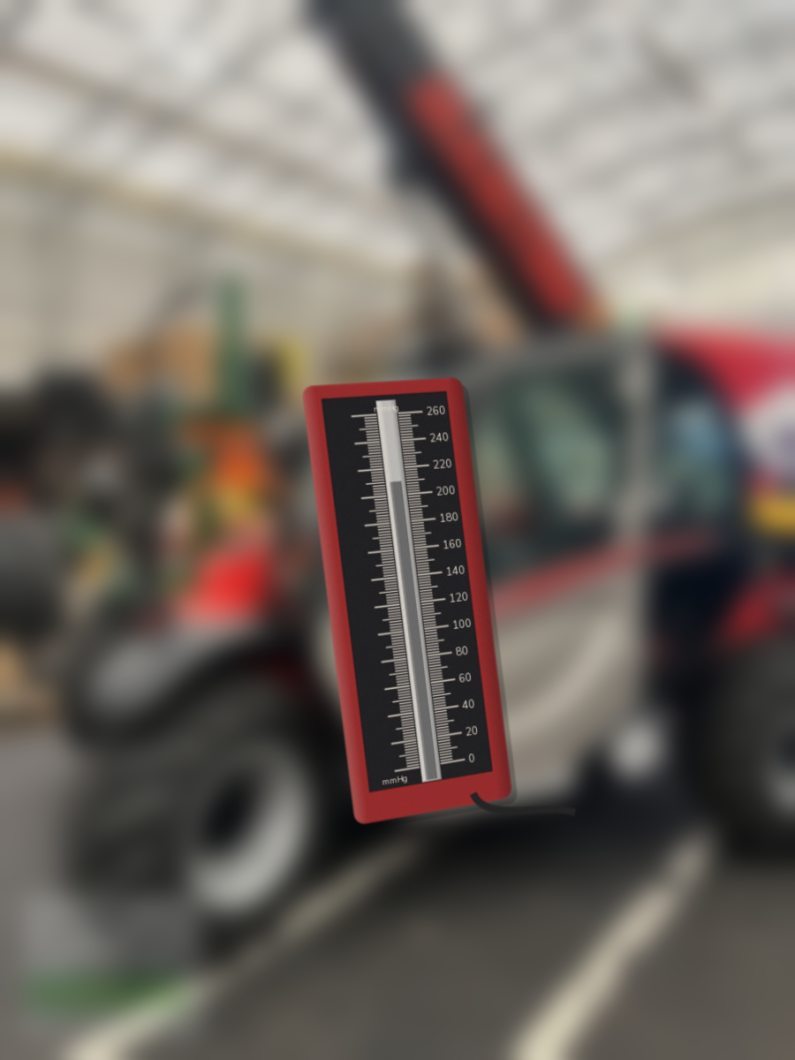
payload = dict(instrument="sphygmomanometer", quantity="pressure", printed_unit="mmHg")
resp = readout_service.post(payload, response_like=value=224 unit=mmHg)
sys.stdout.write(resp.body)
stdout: value=210 unit=mmHg
